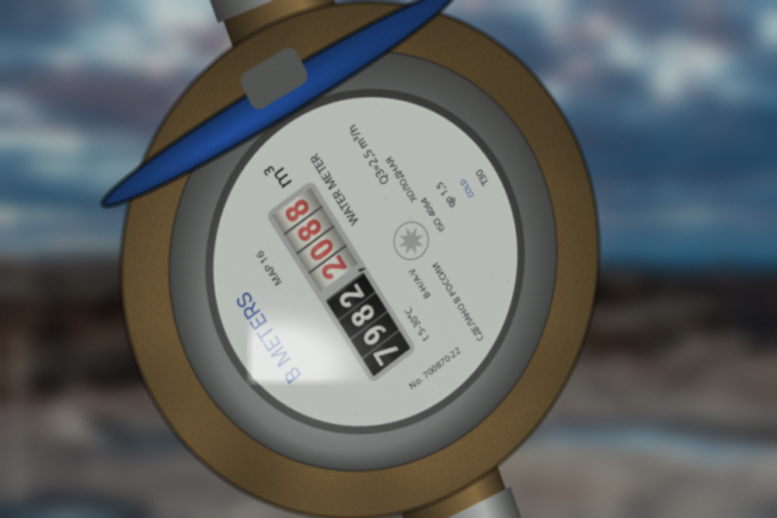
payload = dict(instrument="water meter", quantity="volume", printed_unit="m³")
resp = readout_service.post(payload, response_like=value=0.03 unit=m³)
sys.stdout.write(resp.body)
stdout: value=7982.2088 unit=m³
